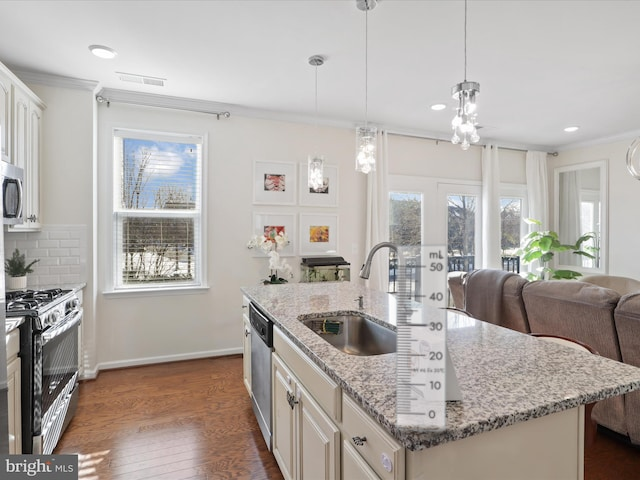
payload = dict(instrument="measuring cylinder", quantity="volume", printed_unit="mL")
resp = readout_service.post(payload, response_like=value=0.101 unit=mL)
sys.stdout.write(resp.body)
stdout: value=30 unit=mL
